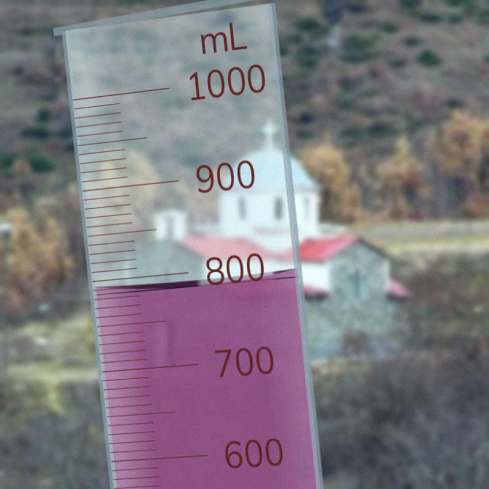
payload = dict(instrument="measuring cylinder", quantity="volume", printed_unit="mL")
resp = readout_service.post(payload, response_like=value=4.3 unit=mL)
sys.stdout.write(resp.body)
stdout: value=785 unit=mL
